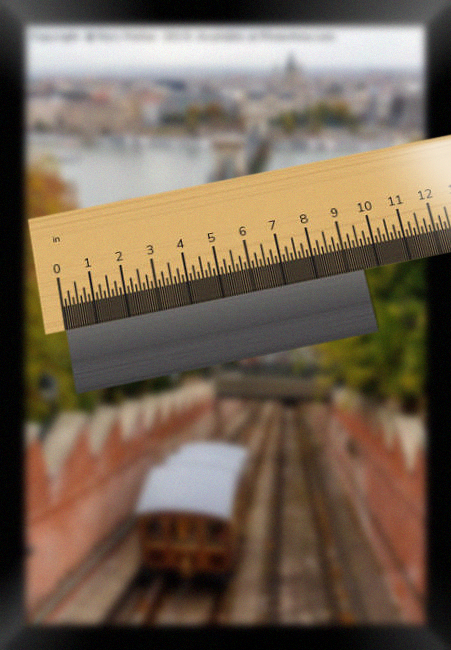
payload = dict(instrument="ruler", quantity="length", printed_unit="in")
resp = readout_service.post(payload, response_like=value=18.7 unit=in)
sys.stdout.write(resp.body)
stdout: value=9.5 unit=in
